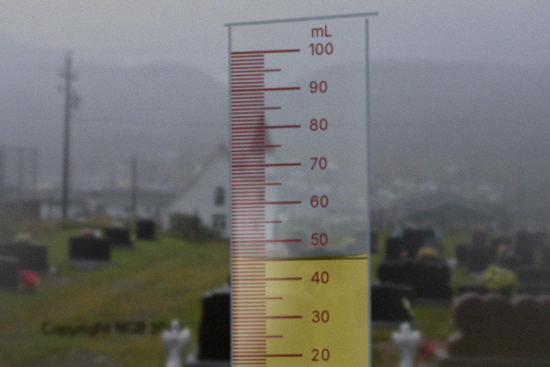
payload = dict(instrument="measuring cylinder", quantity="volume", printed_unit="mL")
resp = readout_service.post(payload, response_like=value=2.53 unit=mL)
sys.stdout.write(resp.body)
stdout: value=45 unit=mL
